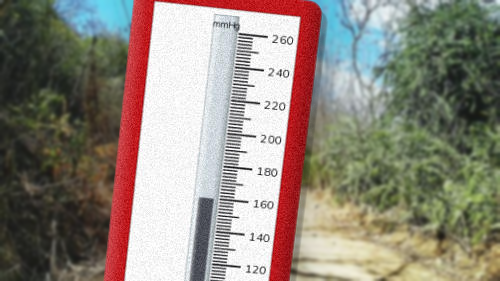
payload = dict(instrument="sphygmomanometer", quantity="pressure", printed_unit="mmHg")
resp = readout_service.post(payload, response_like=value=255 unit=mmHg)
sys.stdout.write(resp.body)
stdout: value=160 unit=mmHg
